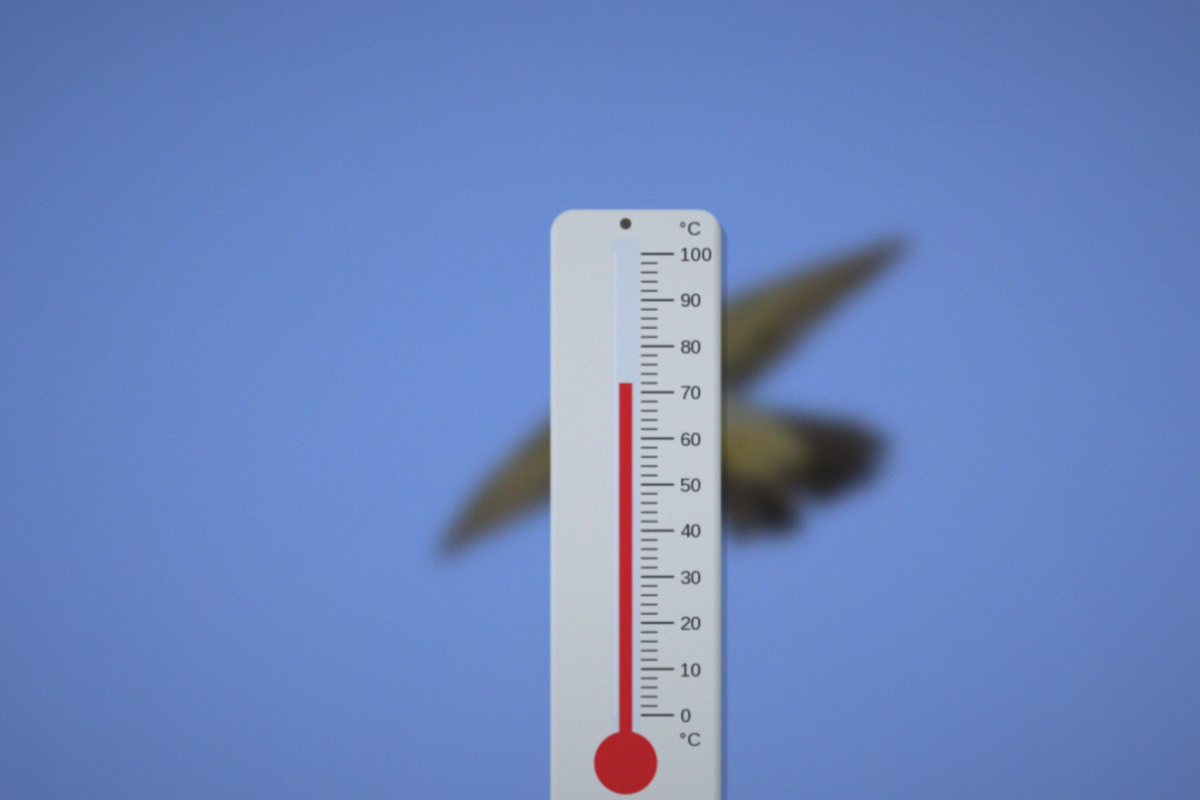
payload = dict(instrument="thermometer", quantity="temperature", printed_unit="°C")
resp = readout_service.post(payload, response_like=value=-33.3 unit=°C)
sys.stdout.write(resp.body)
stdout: value=72 unit=°C
